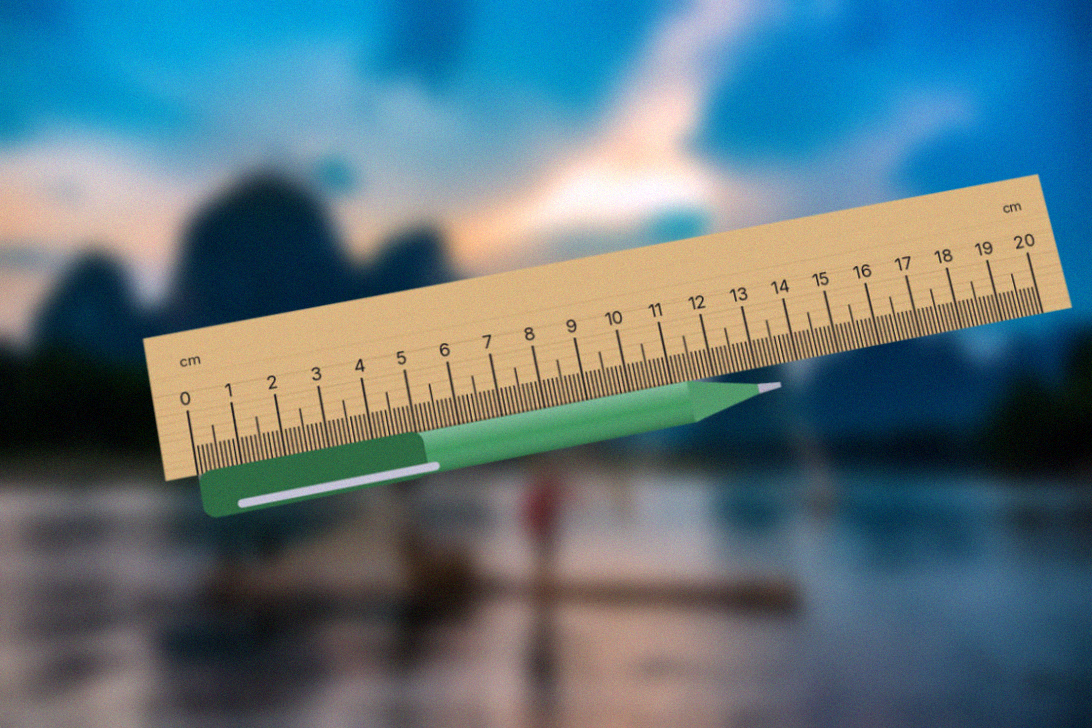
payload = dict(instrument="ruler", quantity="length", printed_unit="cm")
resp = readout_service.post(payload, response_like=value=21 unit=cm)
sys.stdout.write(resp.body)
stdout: value=13.5 unit=cm
